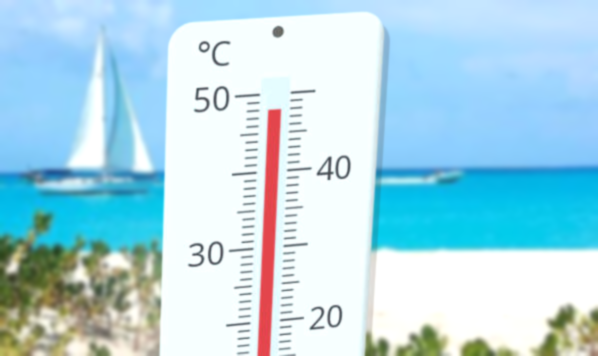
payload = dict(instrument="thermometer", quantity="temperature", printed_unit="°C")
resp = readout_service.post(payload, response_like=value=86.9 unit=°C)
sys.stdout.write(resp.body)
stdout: value=48 unit=°C
